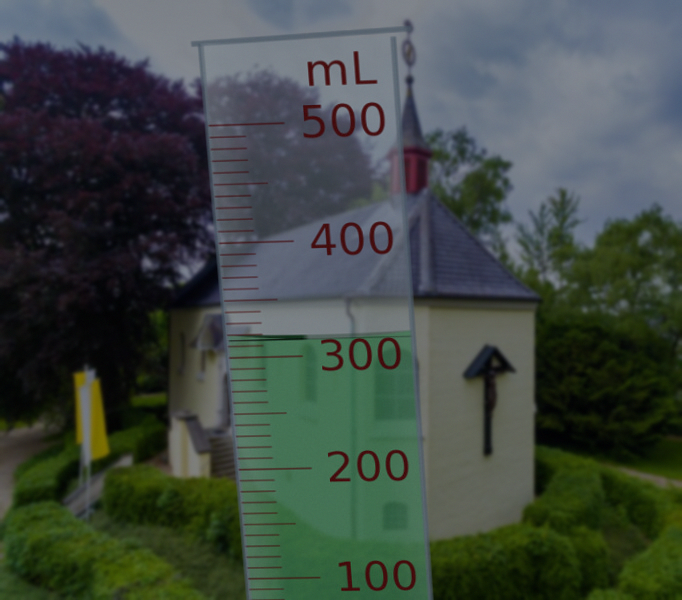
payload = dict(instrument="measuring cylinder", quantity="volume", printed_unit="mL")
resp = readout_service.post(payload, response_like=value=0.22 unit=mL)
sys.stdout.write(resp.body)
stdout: value=315 unit=mL
